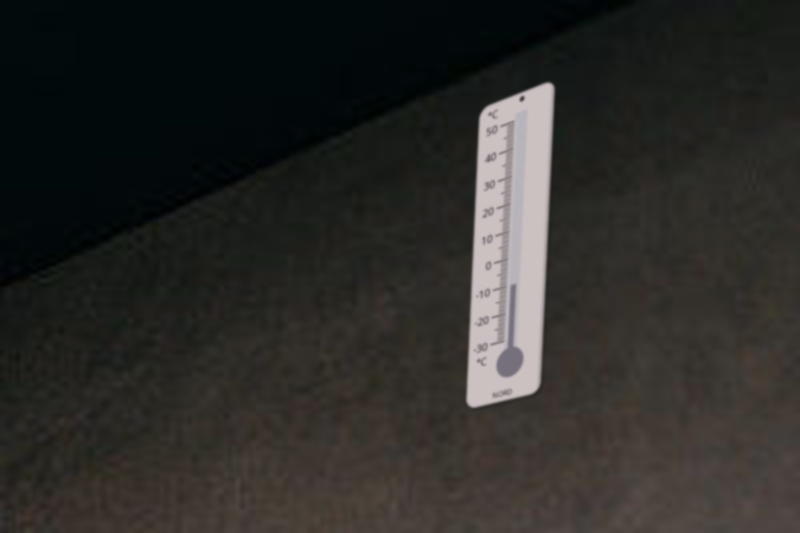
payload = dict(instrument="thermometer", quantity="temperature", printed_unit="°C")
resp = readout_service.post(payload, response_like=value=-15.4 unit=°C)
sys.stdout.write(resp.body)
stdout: value=-10 unit=°C
